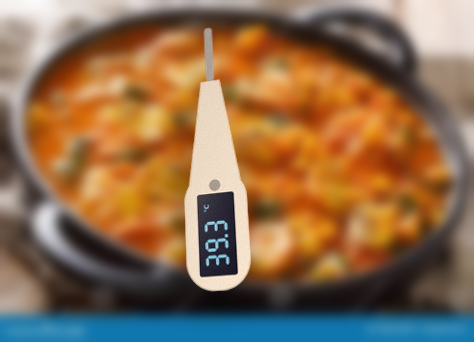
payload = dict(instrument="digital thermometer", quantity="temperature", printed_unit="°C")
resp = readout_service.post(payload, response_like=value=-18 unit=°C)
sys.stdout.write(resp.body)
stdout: value=39.3 unit=°C
